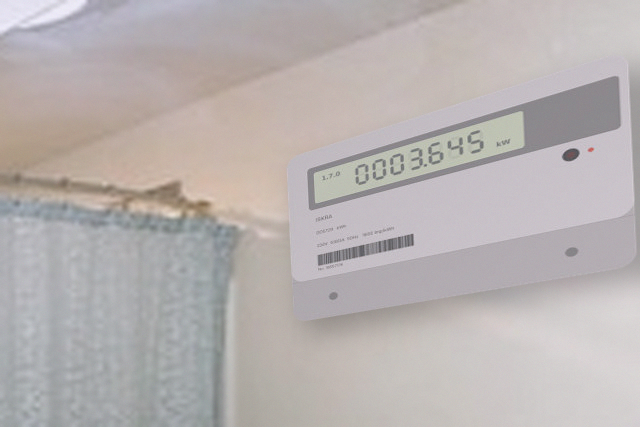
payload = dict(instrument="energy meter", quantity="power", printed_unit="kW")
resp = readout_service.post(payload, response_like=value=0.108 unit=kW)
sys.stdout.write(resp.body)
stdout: value=3.645 unit=kW
